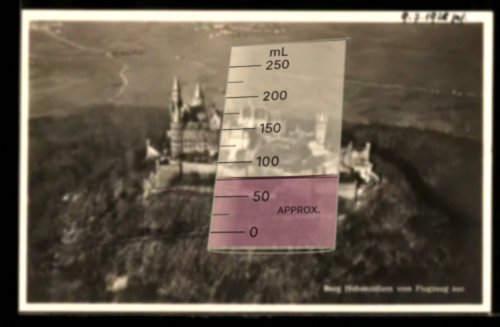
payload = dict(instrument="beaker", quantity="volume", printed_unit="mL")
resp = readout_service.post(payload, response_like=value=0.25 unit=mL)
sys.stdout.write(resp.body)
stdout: value=75 unit=mL
